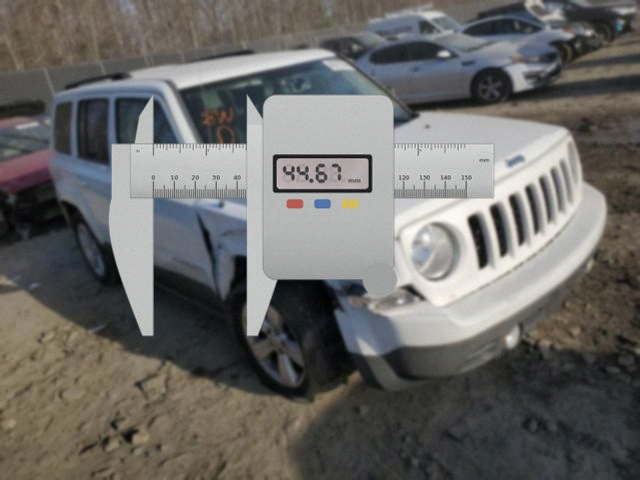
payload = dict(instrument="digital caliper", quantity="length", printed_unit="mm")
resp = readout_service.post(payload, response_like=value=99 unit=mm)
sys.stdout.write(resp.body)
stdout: value=44.67 unit=mm
